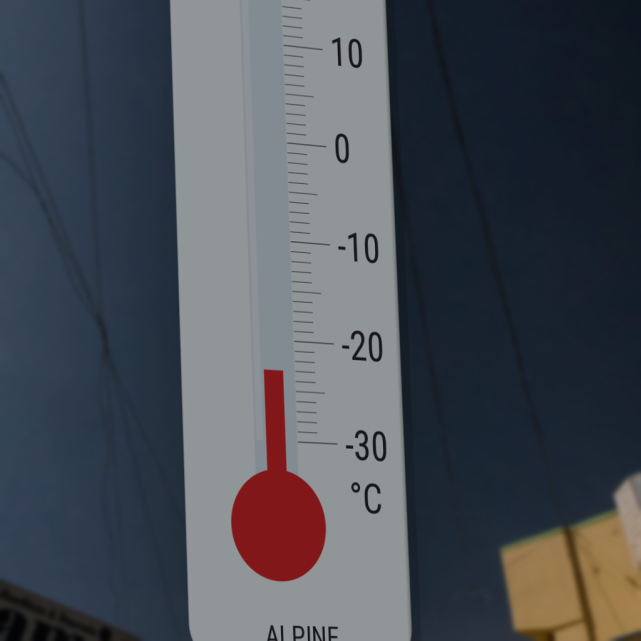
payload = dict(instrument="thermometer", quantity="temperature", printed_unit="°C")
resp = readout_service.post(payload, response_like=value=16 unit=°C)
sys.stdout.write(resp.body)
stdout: value=-23 unit=°C
